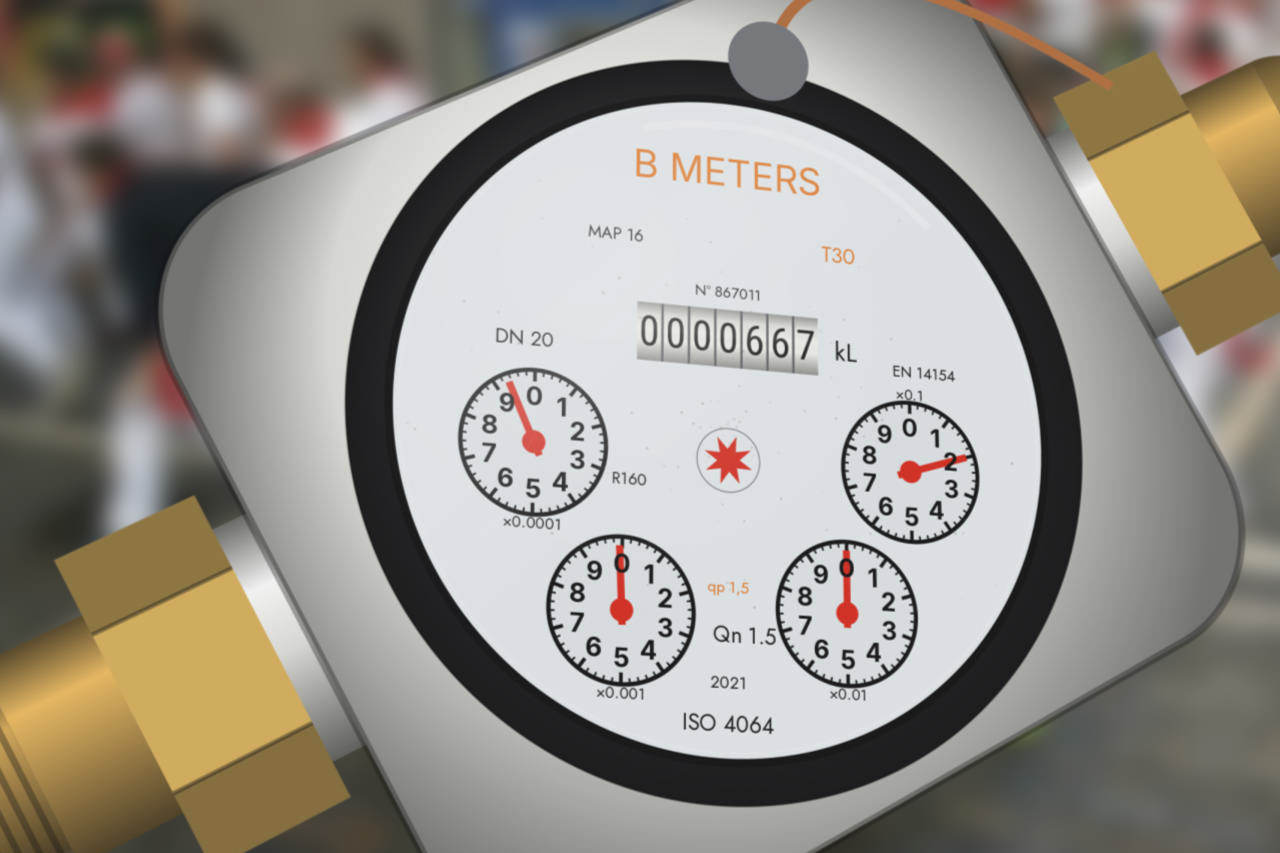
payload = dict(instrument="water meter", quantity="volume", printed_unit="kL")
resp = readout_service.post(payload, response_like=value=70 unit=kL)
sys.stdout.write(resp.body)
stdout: value=667.1999 unit=kL
